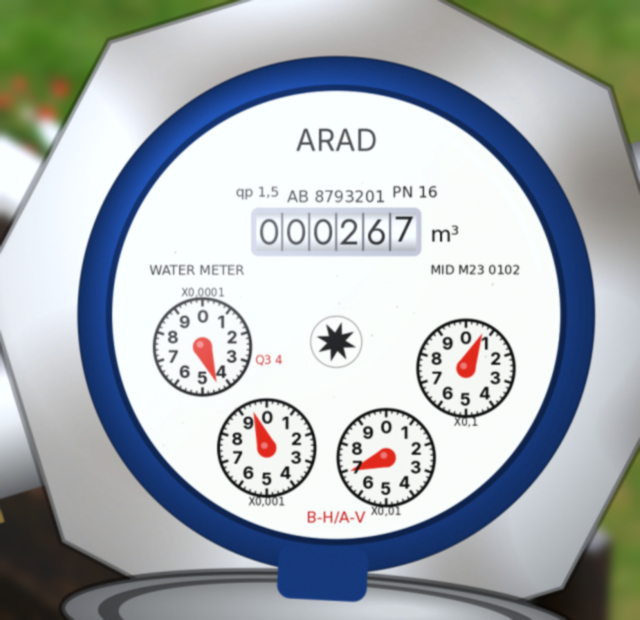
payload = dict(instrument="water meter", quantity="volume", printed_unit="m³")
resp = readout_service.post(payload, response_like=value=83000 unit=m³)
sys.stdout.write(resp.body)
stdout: value=267.0694 unit=m³
